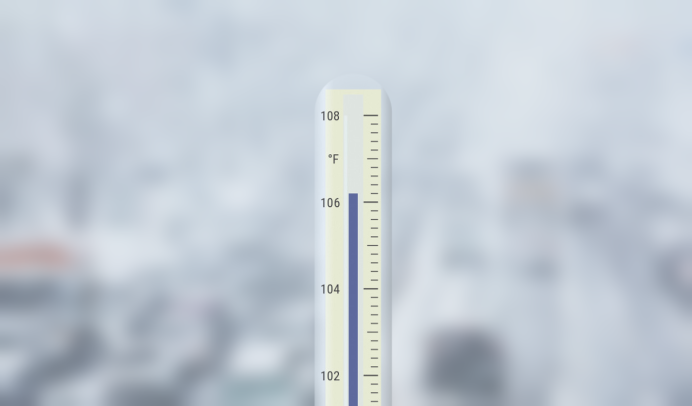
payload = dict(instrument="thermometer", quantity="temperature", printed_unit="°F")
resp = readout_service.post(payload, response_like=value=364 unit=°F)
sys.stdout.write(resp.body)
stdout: value=106.2 unit=°F
